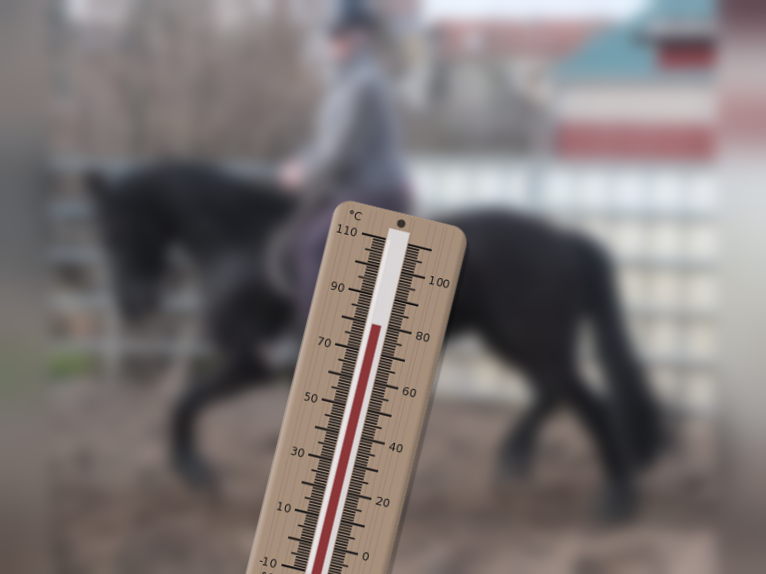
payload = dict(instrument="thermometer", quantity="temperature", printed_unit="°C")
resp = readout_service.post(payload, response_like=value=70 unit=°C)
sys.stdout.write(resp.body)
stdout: value=80 unit=°C
